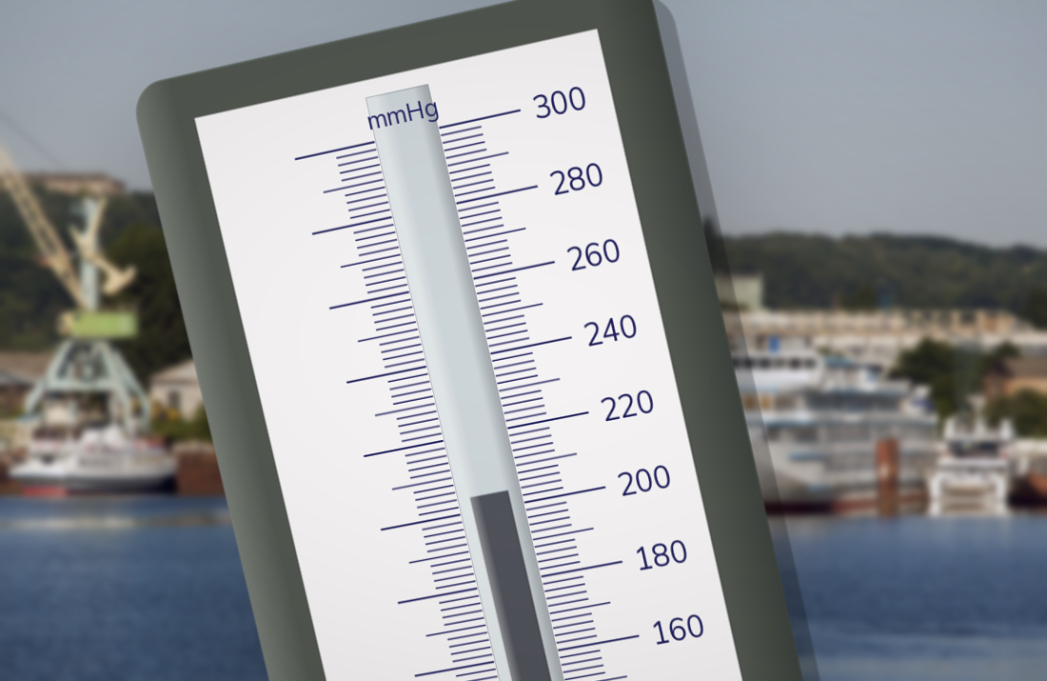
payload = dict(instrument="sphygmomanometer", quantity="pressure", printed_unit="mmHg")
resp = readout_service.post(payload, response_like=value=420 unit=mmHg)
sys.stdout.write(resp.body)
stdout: value=204 unit=mmHg
